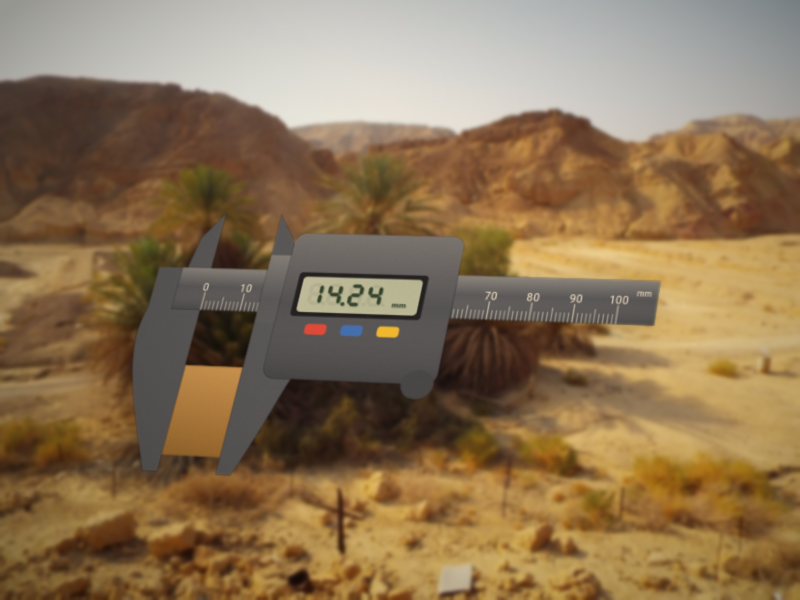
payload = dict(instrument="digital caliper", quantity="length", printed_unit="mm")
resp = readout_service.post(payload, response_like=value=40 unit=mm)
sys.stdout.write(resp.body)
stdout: value=14.24 unit=mm
